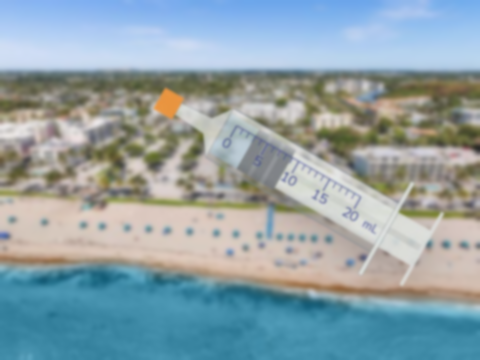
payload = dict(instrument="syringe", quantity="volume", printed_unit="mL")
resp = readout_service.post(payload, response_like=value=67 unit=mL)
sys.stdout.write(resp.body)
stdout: value=3 unit=mL
